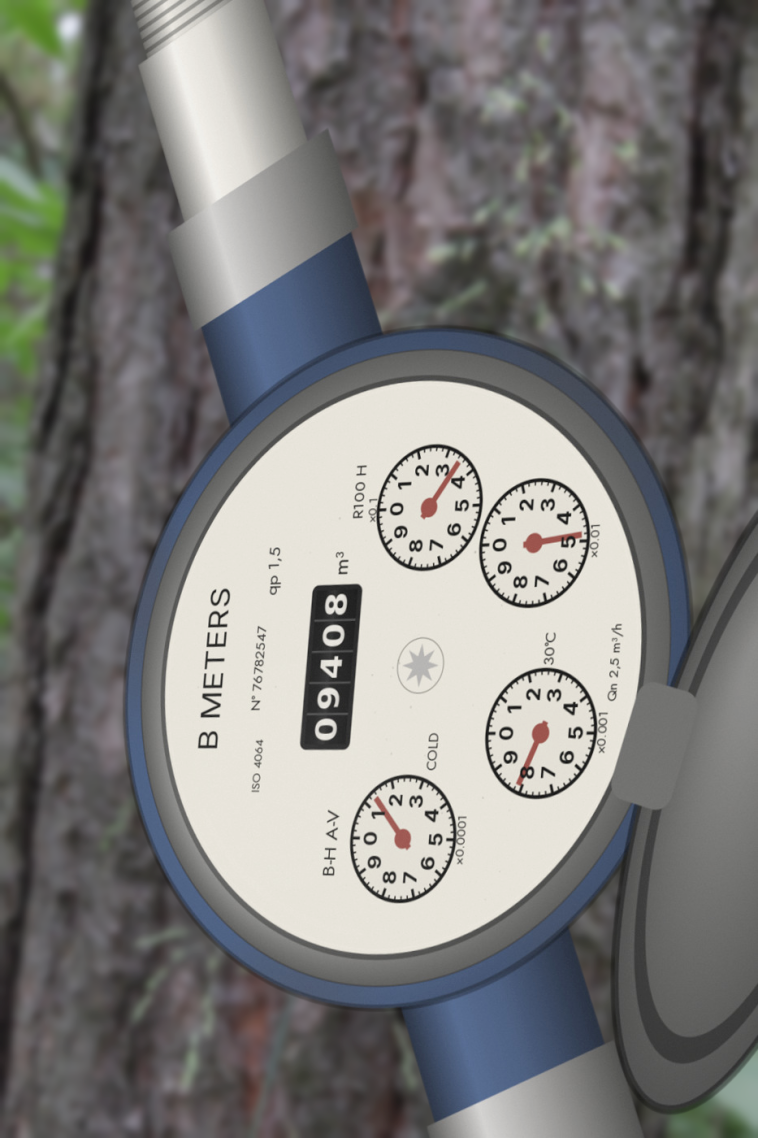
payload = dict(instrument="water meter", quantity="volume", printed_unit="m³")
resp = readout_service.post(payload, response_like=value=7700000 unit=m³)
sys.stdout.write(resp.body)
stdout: value=9408.3481 unit=m³
